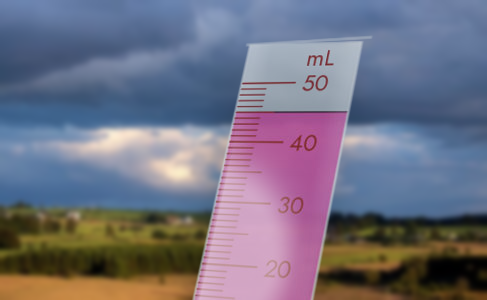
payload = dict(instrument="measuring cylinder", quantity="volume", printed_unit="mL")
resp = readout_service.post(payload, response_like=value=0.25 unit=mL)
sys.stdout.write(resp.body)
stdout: value=45 unit=mL
